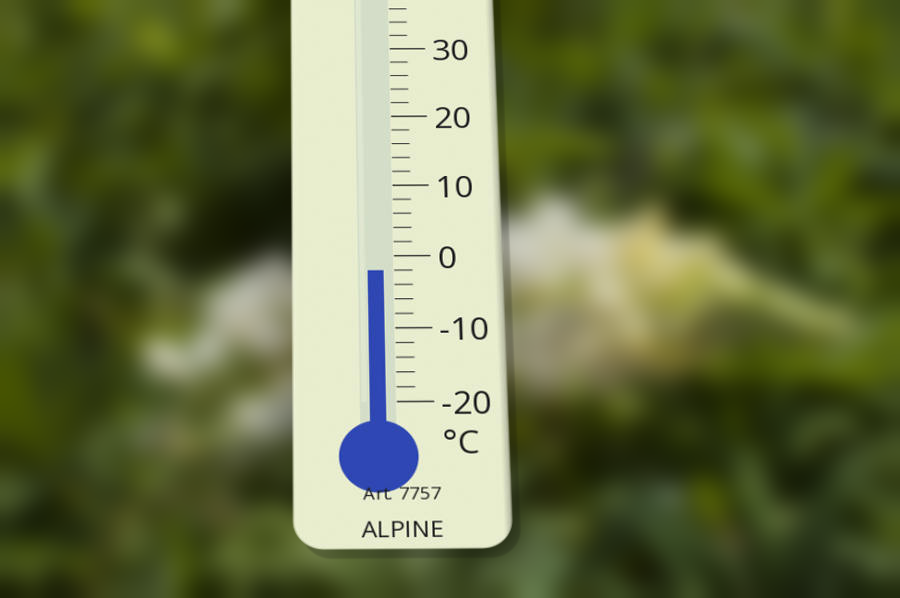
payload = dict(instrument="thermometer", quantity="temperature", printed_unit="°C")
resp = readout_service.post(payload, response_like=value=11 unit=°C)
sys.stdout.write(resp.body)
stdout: value=-2 unit=°C
